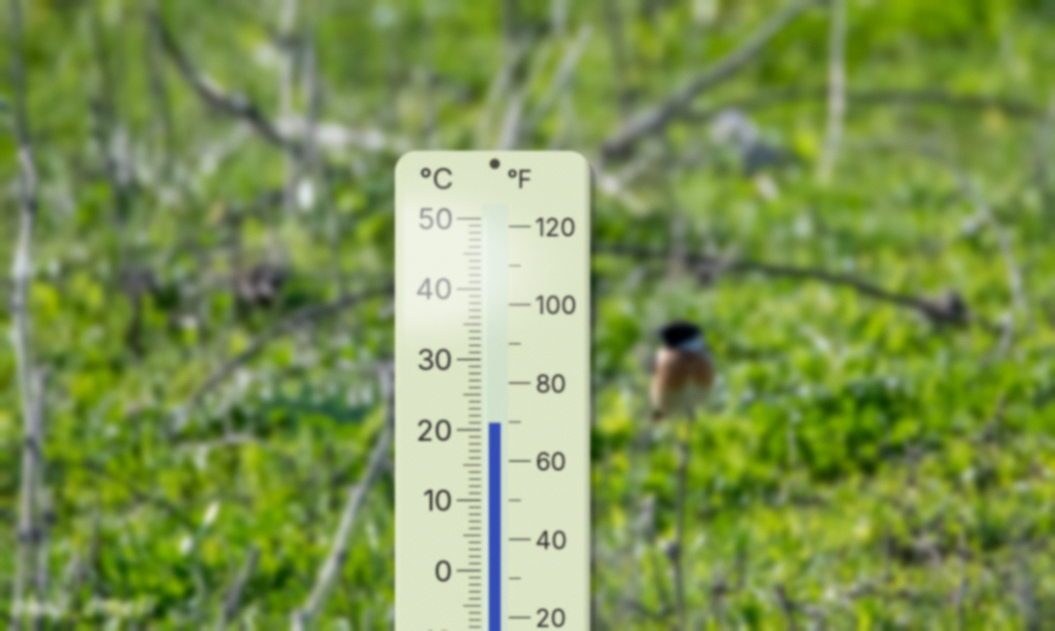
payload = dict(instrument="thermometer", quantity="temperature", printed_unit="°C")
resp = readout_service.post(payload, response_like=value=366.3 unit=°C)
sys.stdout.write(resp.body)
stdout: value=21 unit=°C
